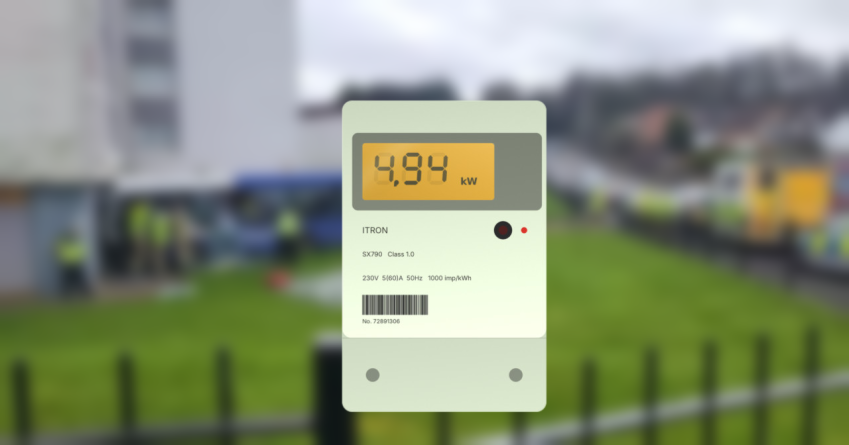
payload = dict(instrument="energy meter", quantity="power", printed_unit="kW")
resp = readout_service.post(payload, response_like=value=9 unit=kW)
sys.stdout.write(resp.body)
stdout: value=4.94 unit=kW
